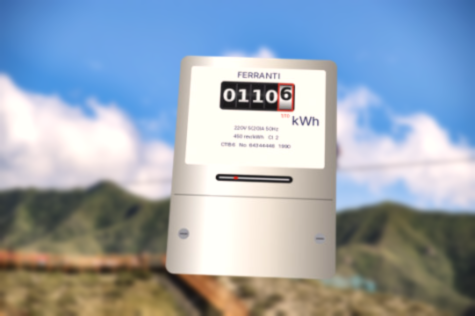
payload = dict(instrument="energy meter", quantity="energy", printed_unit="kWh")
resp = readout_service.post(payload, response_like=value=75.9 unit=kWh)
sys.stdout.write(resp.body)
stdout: value=110.6 unit=kWh
